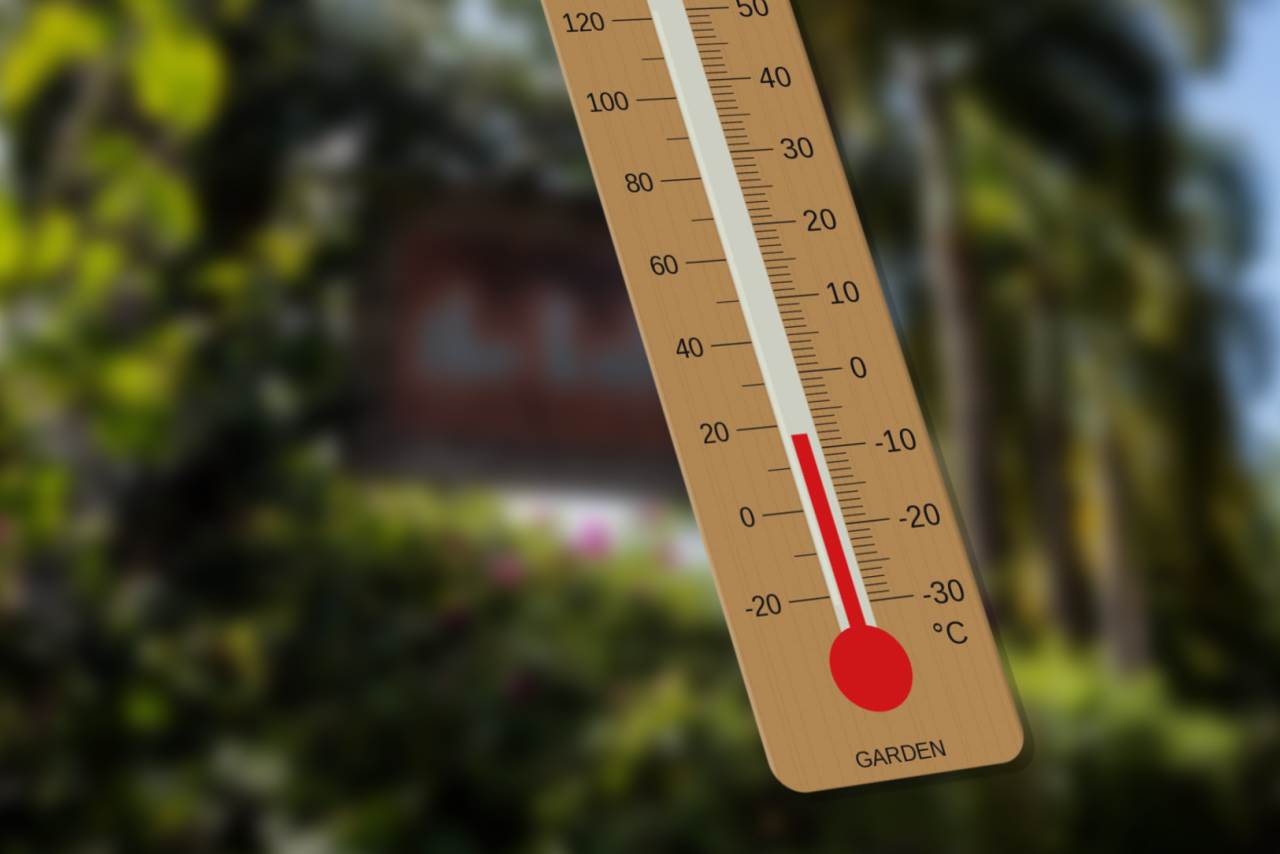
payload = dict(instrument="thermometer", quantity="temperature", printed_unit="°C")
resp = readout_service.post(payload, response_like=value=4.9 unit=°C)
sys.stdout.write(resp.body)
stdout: value=-8 unit=°C
